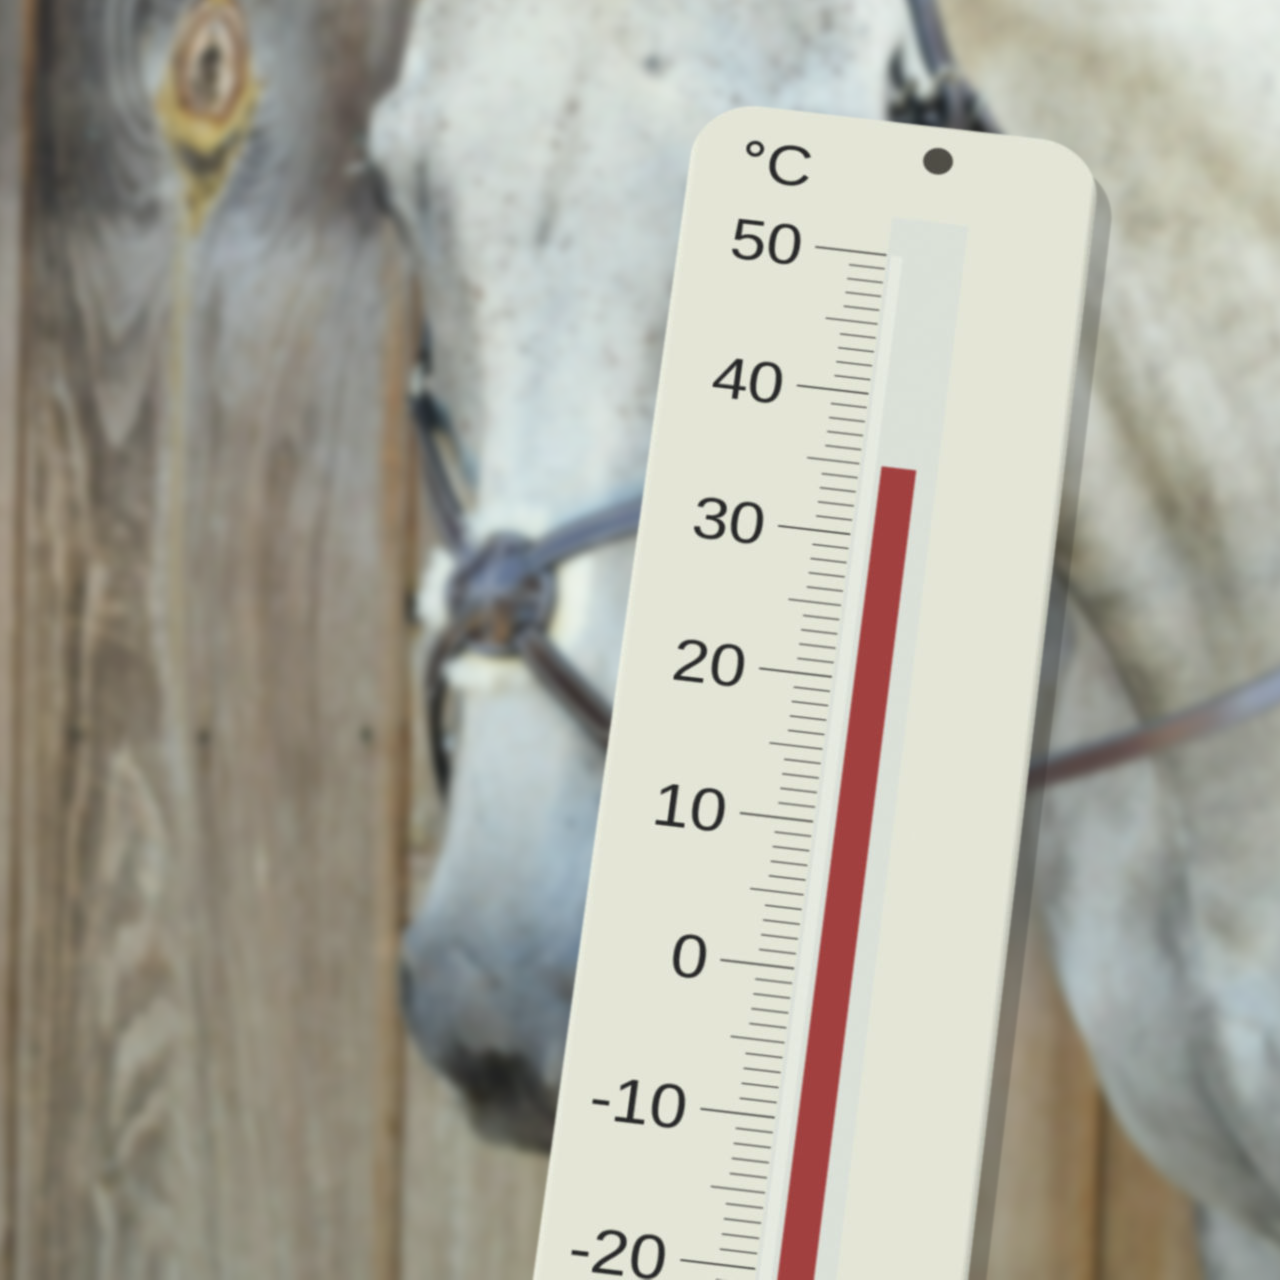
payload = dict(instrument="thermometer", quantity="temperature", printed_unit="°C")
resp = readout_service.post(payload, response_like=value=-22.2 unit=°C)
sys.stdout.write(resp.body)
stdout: value=35 unit=°C
